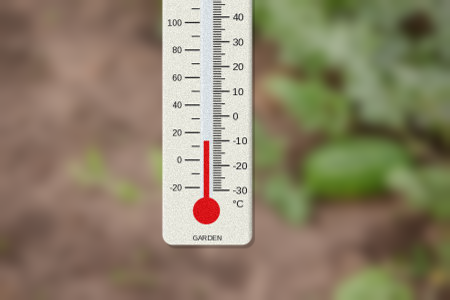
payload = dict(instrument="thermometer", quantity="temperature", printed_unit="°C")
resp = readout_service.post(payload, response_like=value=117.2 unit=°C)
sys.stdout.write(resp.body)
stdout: value=-10 unit=°C
